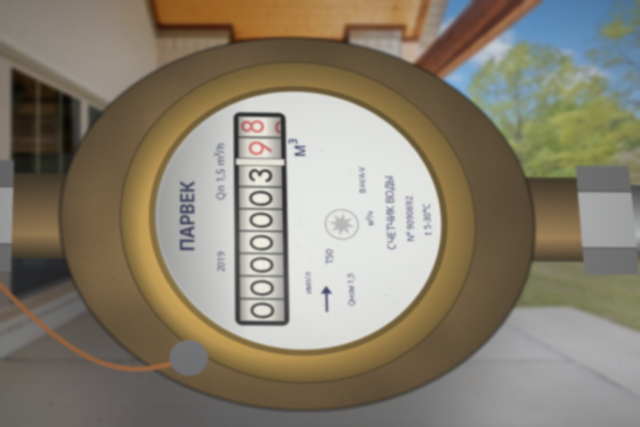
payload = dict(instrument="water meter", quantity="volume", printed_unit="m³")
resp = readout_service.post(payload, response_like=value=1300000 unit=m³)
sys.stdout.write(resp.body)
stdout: value=3.98 unit=m³
